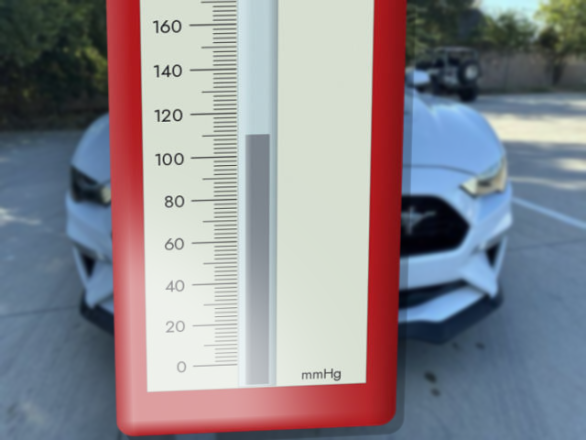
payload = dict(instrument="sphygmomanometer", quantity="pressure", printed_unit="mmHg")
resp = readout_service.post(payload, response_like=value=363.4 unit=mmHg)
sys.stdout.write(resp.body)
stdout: value=110 unit=mmHg
